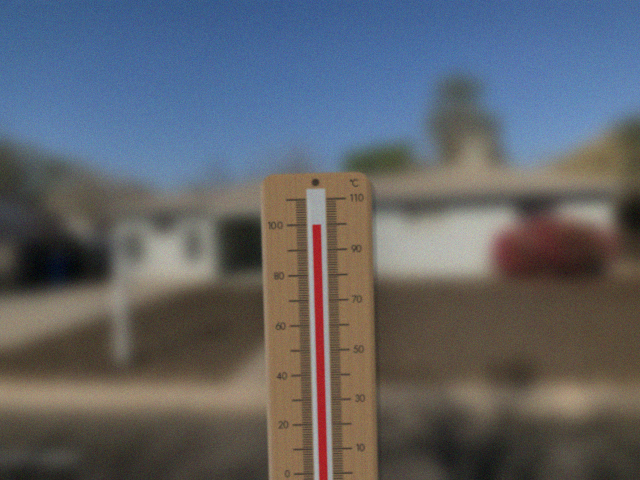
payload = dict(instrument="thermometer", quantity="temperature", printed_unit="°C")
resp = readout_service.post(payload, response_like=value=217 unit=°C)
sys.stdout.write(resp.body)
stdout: value=100 unit=°C
